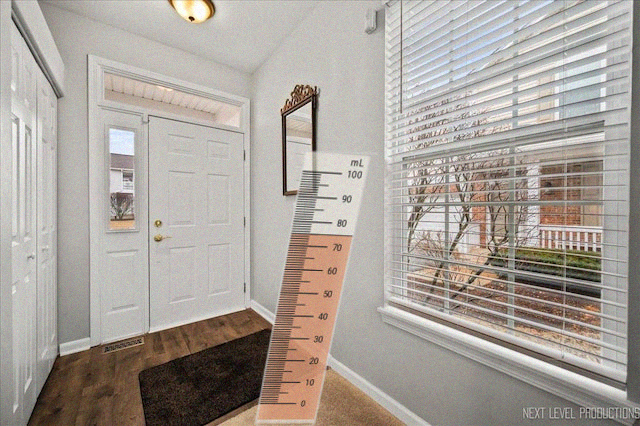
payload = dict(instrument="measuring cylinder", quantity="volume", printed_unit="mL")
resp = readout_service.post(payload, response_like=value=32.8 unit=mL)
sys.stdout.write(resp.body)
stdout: value=75 unit=mL
